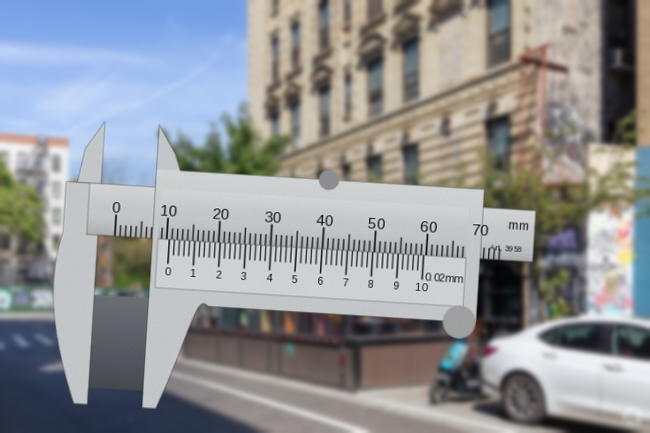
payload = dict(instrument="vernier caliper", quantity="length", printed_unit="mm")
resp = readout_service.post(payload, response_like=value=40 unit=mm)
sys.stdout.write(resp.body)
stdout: value=10.5 unit=mm
